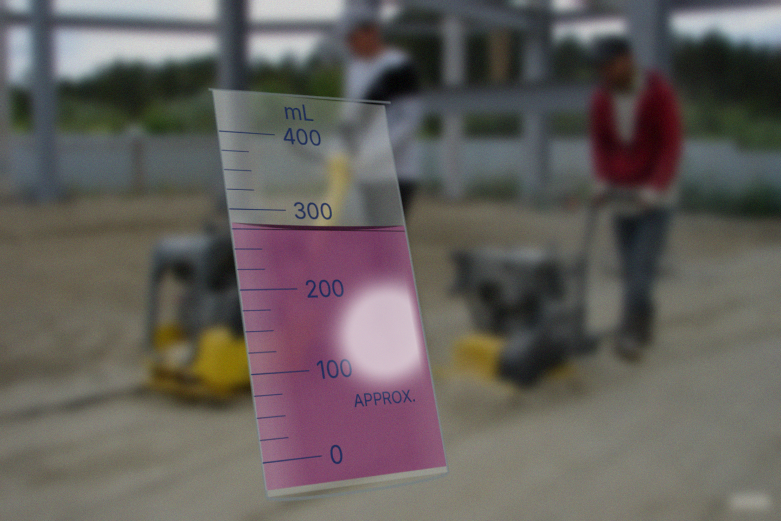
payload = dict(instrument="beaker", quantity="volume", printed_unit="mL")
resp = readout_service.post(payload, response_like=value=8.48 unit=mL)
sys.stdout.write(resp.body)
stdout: value=275 unit=mL
